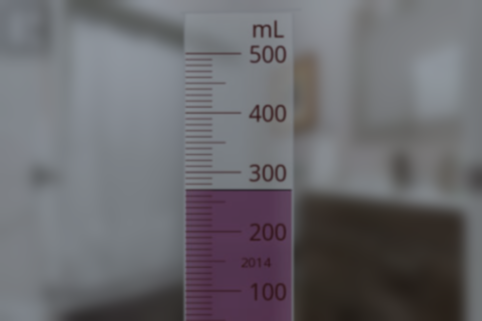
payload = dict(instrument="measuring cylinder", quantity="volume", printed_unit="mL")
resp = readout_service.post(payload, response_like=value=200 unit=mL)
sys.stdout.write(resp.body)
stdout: value=270 unit=mL
